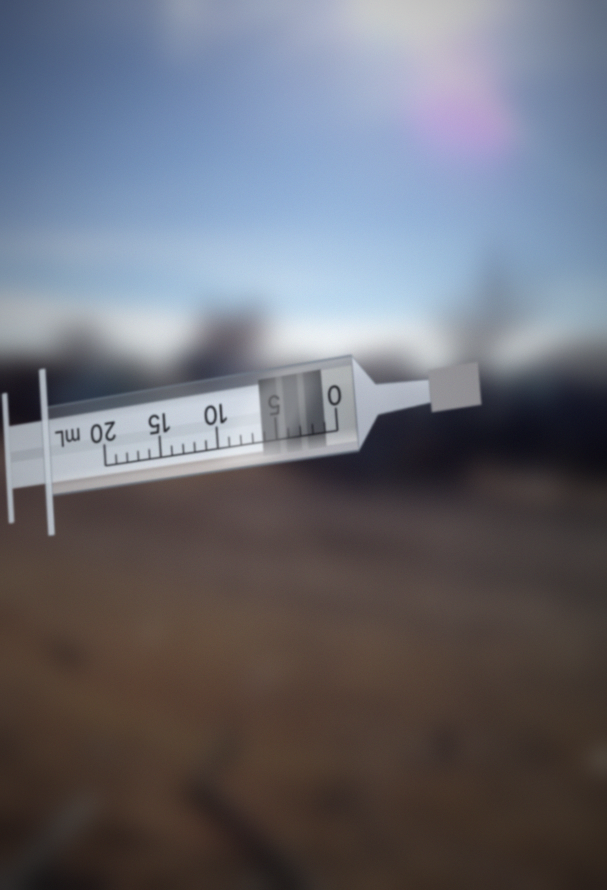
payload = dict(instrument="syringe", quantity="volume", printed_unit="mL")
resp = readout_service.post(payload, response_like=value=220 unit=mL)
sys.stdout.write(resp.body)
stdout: value=1 unit=mL
